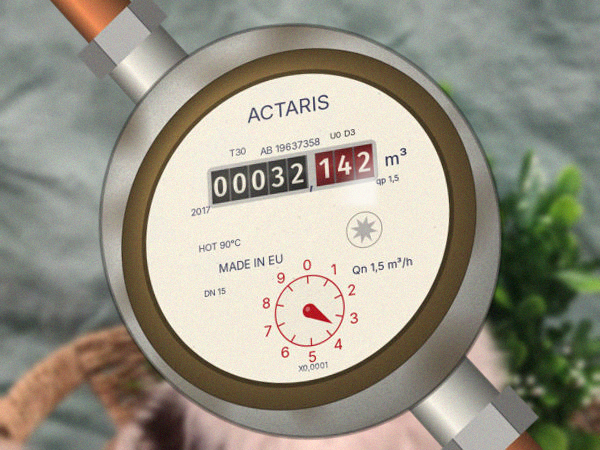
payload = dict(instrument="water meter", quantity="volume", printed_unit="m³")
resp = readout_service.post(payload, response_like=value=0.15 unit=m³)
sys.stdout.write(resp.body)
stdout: value=32.1423 unit=m³
